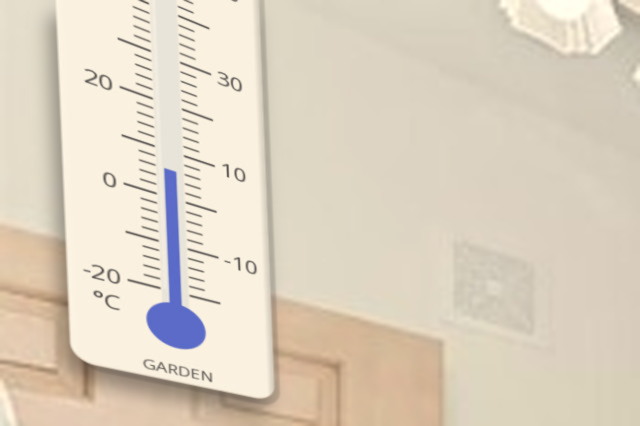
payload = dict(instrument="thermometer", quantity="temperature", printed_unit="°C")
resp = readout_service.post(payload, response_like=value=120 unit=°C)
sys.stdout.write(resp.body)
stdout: value=6 unit=°C
